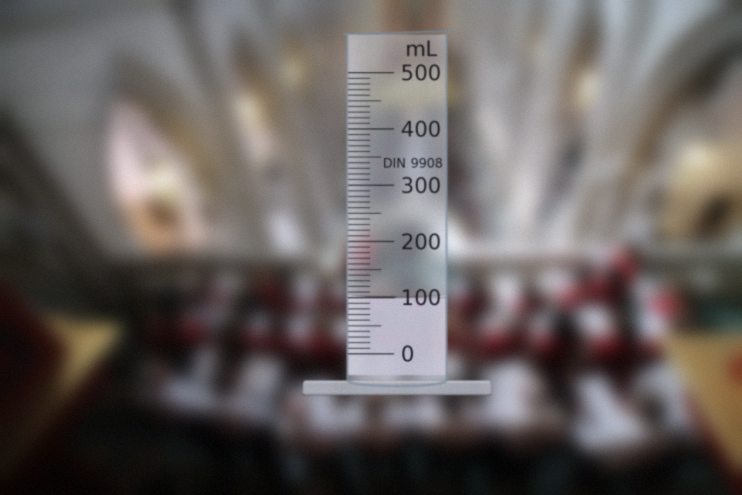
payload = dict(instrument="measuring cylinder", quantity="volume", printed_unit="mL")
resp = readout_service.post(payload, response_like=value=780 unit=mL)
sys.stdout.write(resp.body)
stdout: value=100 unit=mL
